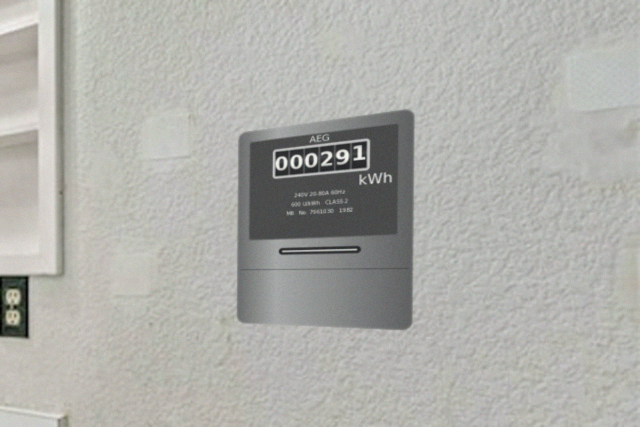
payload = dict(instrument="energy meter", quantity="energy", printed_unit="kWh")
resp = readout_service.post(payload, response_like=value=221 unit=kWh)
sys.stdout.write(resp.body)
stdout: value=291 unit=kWh
